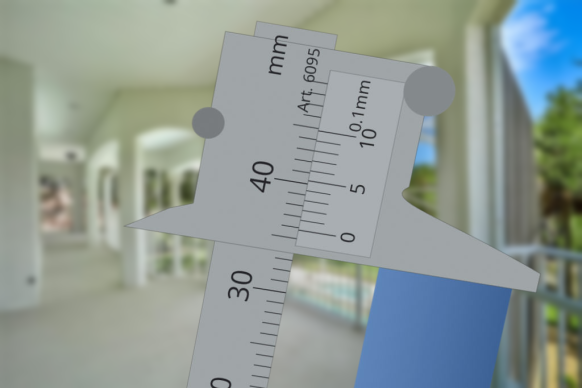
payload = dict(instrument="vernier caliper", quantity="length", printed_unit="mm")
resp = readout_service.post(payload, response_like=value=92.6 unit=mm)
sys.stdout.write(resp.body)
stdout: value=35.8 unit=mm
